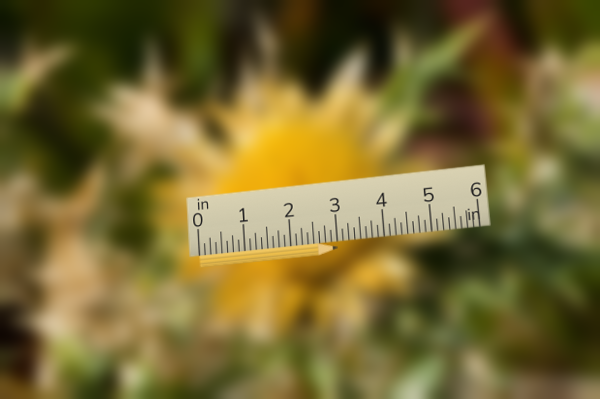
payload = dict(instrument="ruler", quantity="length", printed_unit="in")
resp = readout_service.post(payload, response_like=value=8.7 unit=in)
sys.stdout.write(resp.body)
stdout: value=3 unit=in
